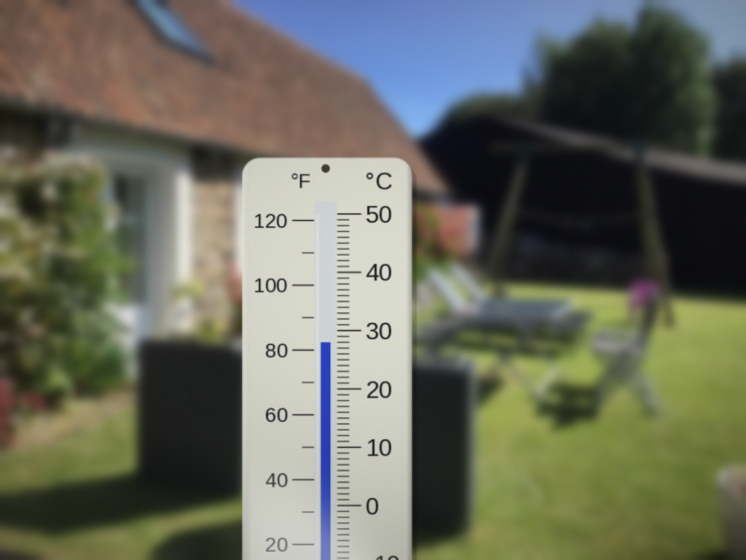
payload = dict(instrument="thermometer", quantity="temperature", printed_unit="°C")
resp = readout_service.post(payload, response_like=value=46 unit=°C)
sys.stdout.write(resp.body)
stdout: value=28 unit=°C
